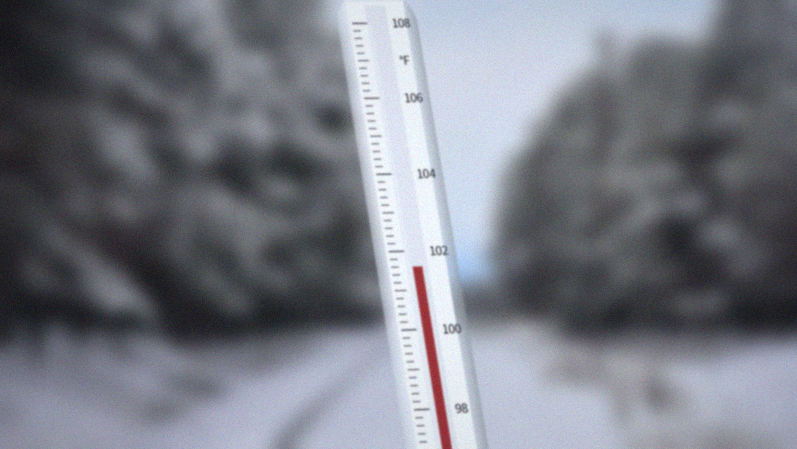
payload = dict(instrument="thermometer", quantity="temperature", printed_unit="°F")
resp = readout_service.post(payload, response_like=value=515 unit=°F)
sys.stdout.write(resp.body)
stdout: value=101.6 unit=°F
